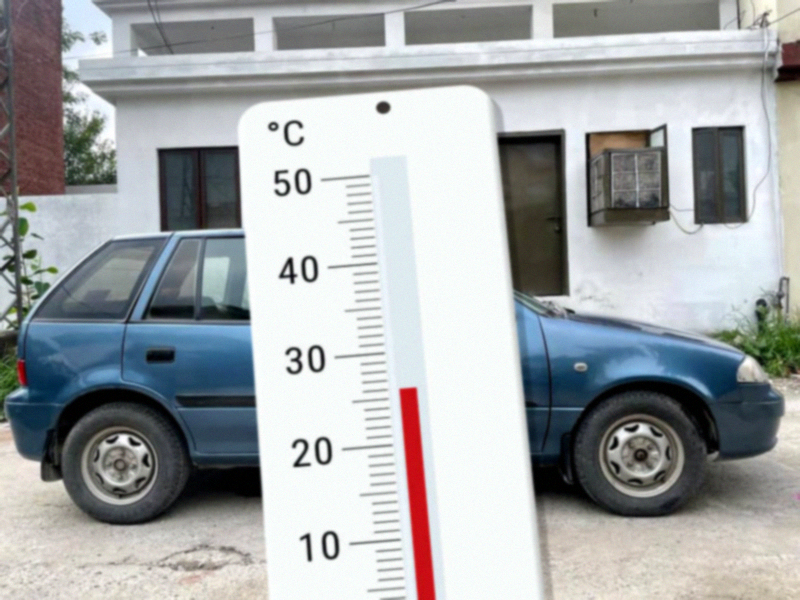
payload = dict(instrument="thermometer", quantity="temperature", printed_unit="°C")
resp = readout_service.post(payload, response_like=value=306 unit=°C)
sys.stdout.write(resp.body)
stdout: value=26 unit=°C
